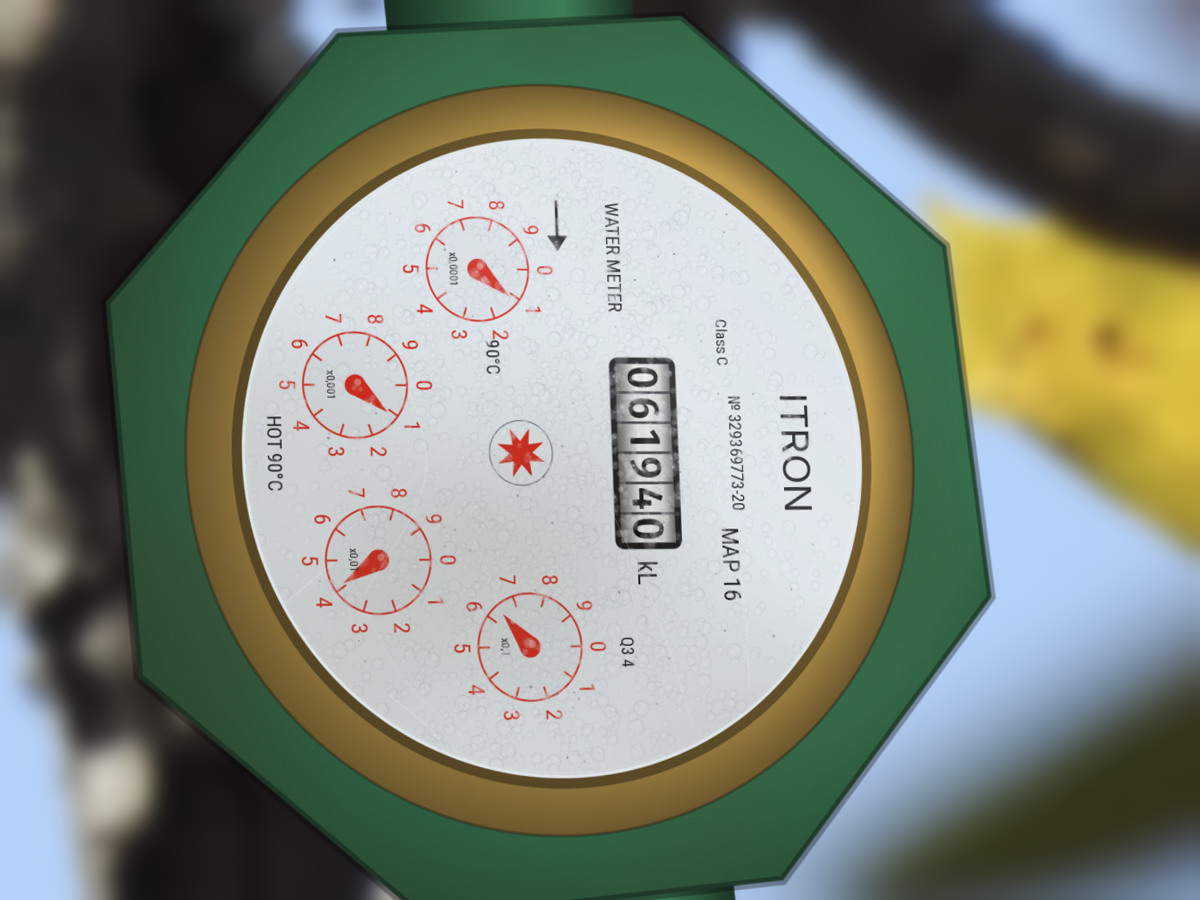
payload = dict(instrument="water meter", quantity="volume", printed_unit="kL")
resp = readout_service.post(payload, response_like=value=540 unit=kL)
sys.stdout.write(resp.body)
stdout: value=61940.6411 unit=kL
